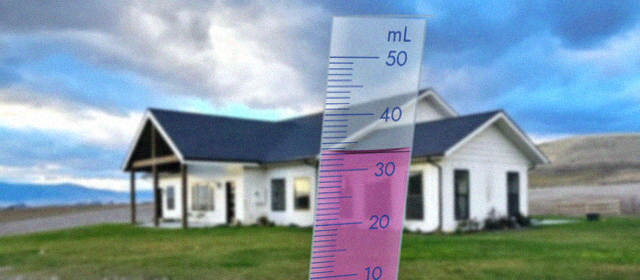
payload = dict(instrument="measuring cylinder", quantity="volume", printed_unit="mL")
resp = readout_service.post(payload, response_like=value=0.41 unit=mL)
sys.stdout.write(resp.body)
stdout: value=33 unit=mL
